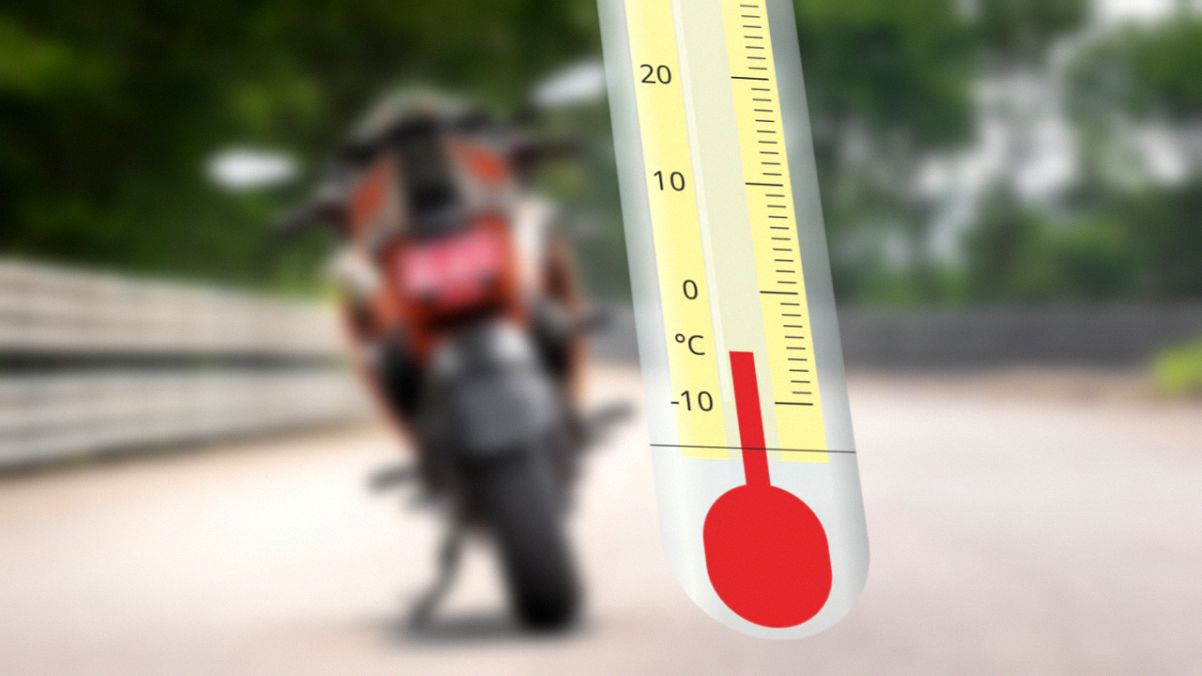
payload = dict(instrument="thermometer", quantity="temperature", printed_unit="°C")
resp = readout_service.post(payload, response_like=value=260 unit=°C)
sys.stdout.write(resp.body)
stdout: value=-5.5 unit=°C
